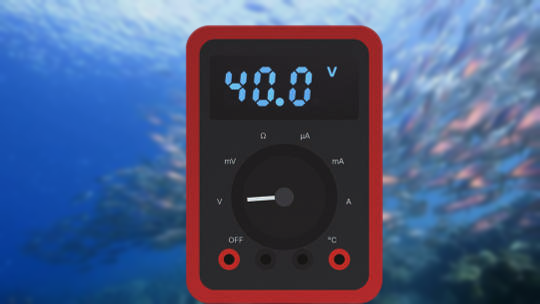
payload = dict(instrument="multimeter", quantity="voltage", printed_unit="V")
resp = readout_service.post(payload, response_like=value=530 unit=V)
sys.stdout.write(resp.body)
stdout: value=40.0 unit=V
